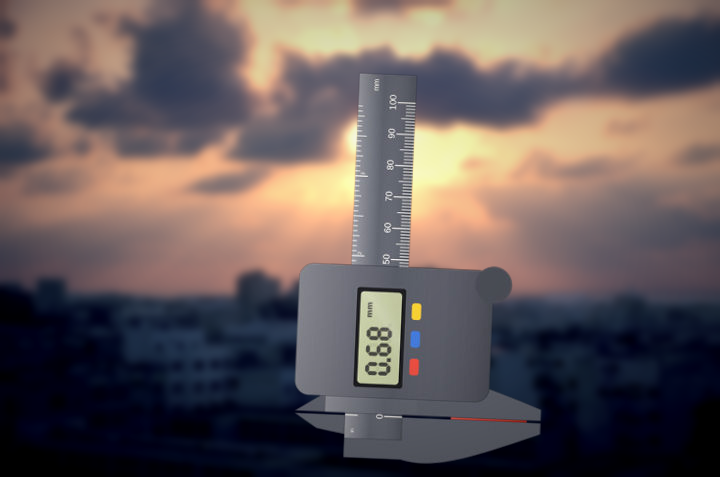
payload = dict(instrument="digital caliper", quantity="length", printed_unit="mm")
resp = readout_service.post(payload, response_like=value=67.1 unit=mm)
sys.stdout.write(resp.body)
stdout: value=0.68 unit=mm
